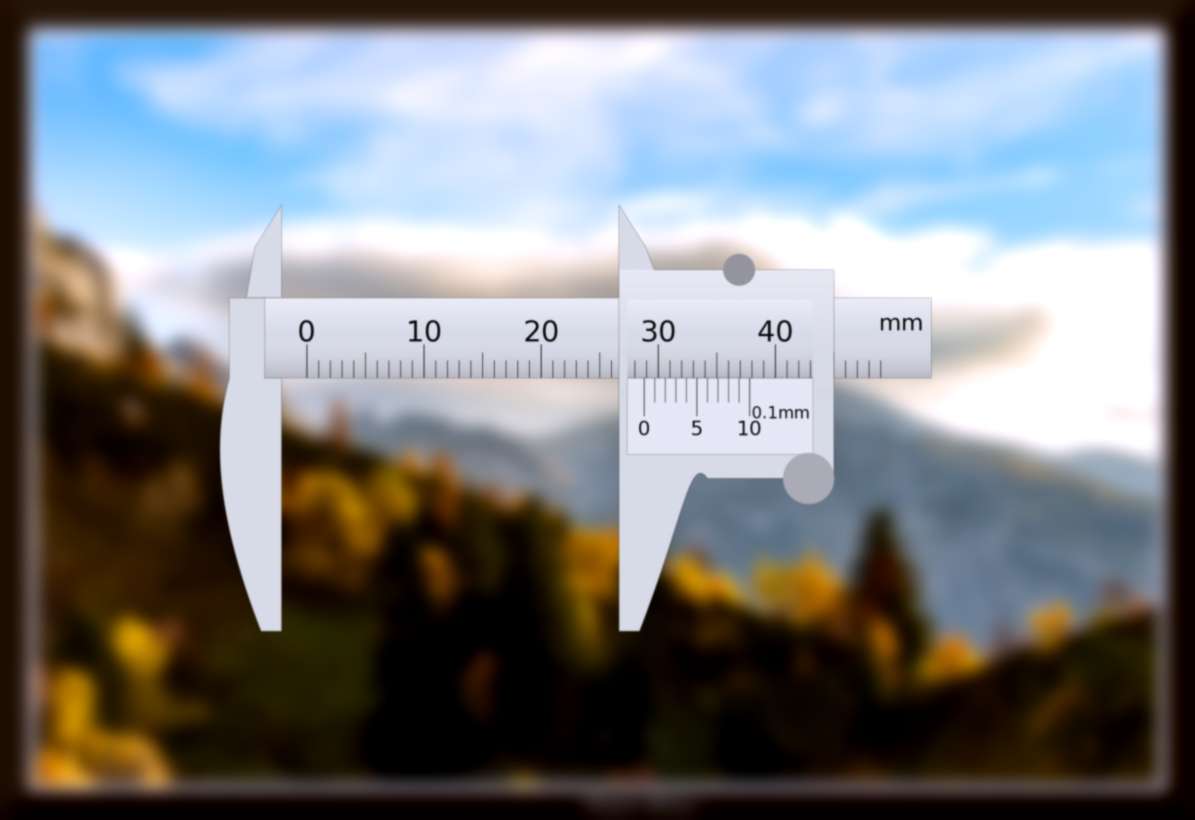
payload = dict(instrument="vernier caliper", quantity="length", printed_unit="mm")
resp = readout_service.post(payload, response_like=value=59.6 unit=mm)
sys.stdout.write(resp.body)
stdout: value=28.8 unit=mm
